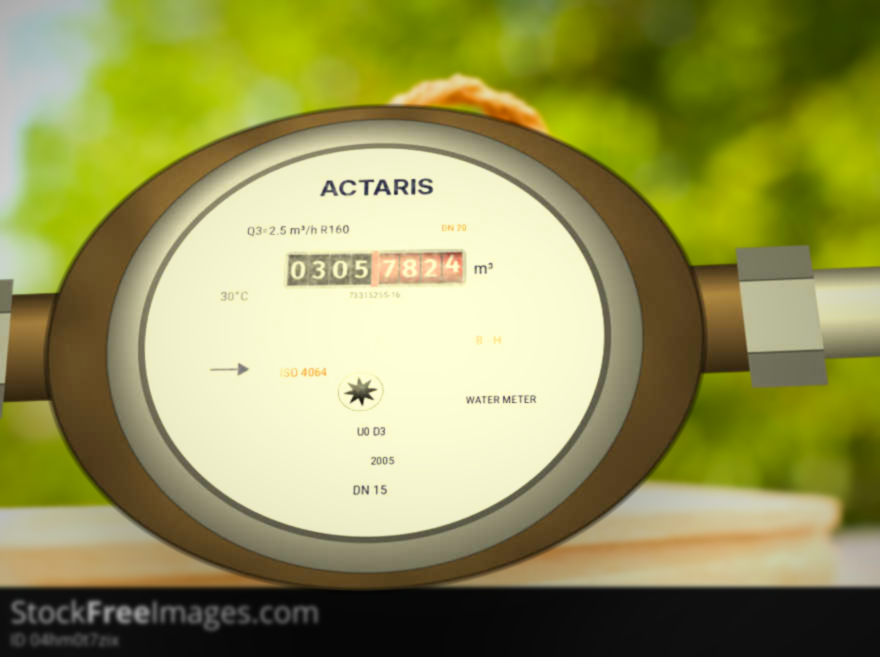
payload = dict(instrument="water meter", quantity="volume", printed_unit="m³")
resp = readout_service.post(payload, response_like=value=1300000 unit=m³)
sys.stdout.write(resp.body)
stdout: value=305.7824 unit=m³
